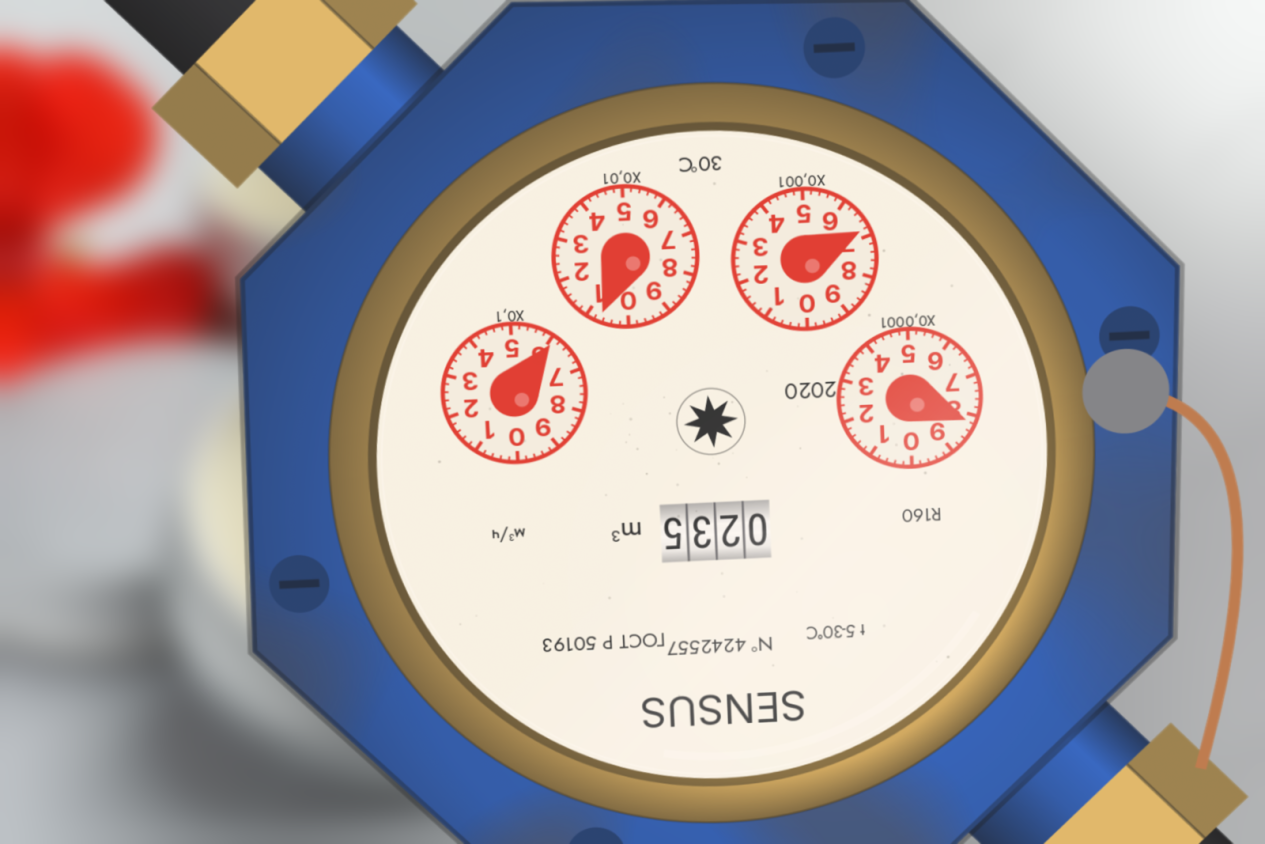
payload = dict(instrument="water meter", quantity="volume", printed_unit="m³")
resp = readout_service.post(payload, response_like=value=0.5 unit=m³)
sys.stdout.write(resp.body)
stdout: value=235.6068 unit=m³
